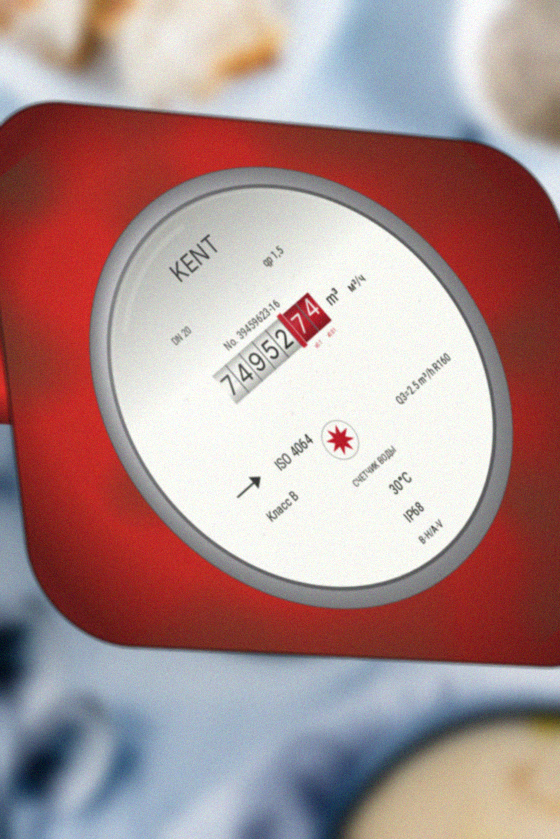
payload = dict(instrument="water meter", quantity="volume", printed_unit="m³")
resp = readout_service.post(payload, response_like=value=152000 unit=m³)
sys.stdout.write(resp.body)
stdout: value=74952.74 unit=m³
